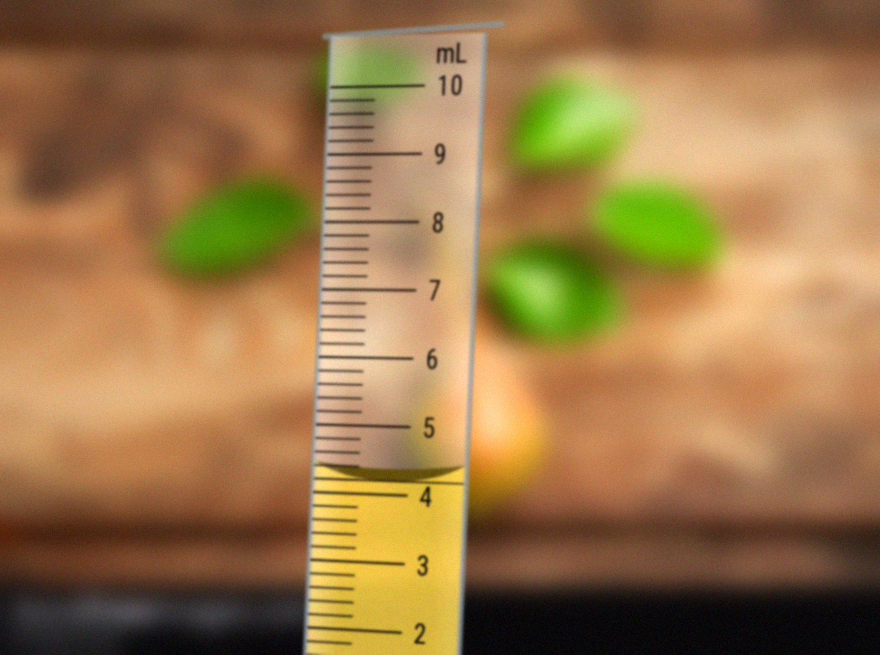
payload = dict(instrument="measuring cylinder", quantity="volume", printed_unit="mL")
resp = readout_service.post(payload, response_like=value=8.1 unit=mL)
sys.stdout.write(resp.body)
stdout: value=4.2 unit=mL
